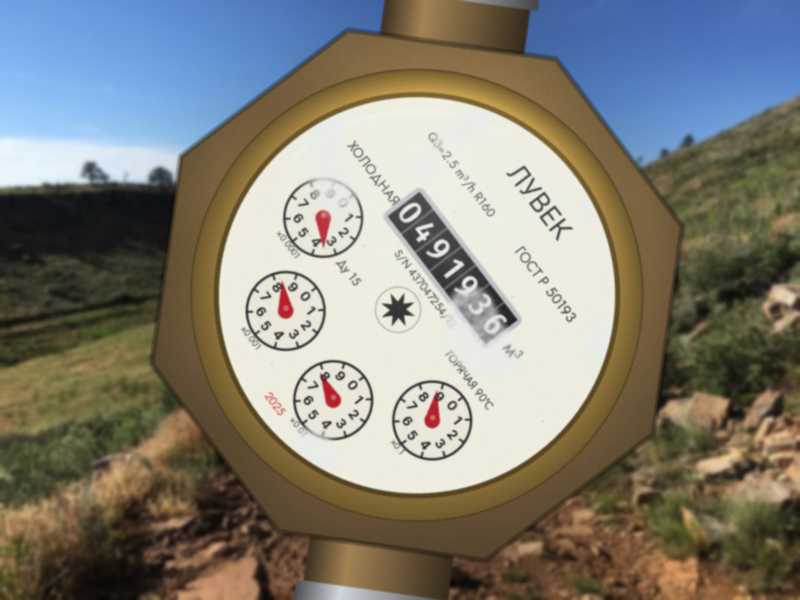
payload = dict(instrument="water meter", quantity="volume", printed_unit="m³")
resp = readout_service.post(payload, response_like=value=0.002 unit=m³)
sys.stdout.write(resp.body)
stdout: value=491936.8783 unit=m³
